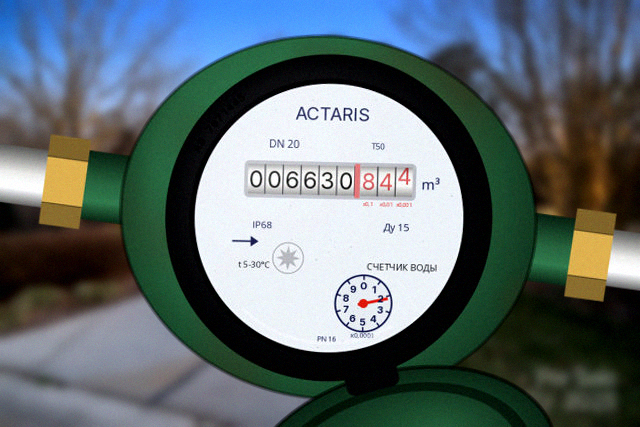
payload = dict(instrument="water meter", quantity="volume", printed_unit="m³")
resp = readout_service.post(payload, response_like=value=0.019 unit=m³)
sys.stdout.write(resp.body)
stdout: value=6630.8442 unit=m³
